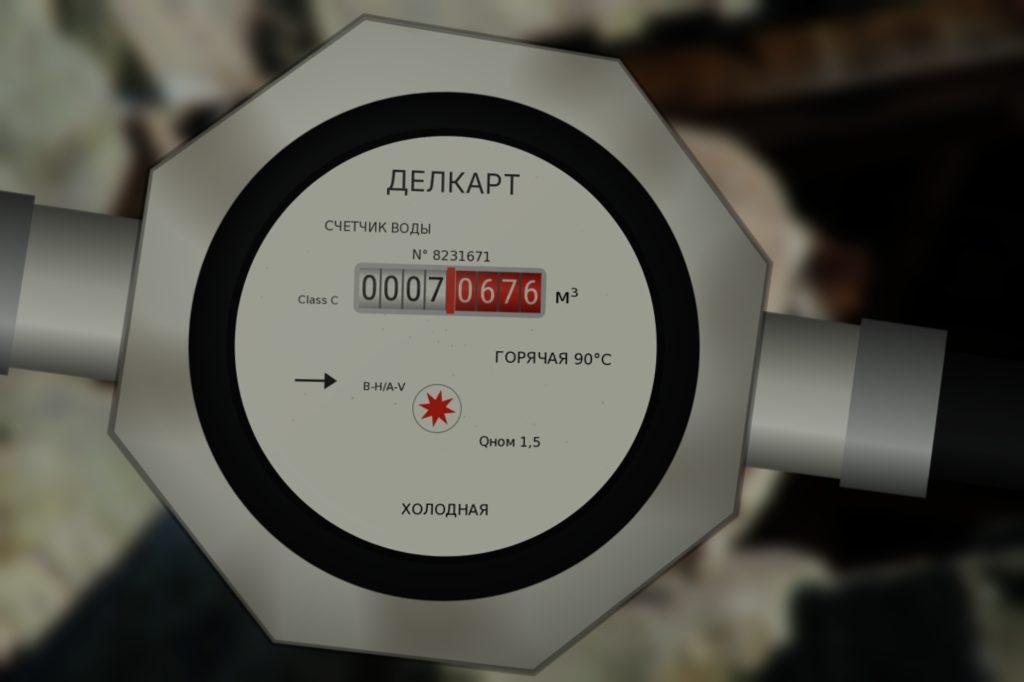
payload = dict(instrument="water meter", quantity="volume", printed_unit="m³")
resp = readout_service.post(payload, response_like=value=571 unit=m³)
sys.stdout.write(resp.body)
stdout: value=7.0676 unit=m³
